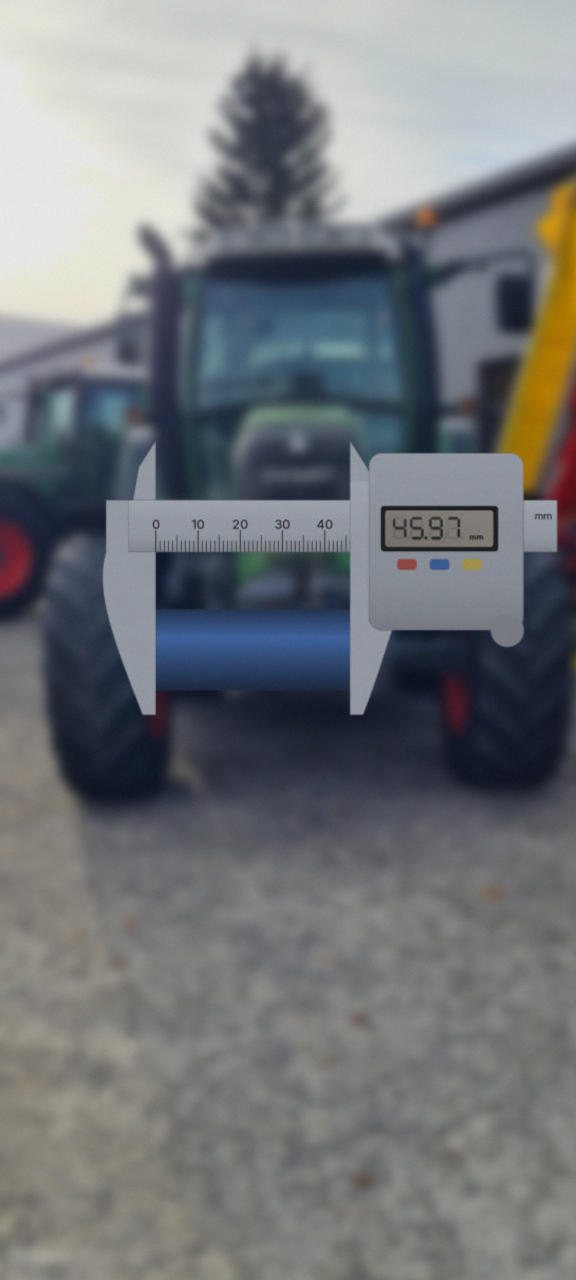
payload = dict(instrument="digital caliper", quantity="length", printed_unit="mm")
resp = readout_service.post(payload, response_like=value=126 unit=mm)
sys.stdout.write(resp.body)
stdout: value=45.97 unit=mm
